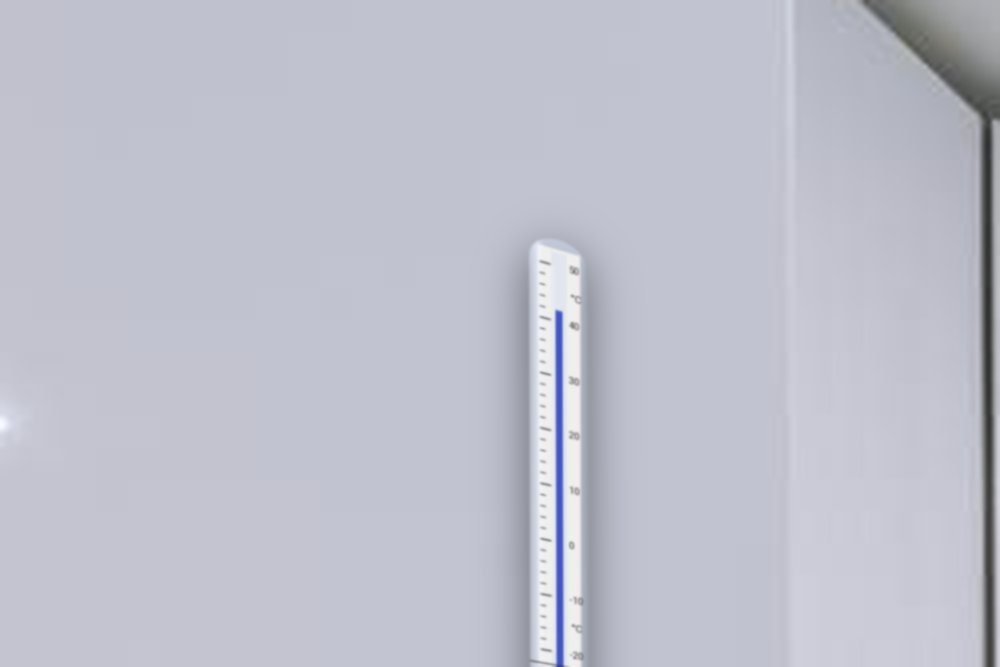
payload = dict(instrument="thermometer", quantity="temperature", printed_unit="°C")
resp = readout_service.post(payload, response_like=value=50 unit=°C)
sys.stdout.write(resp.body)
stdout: value=42 unit=°C
